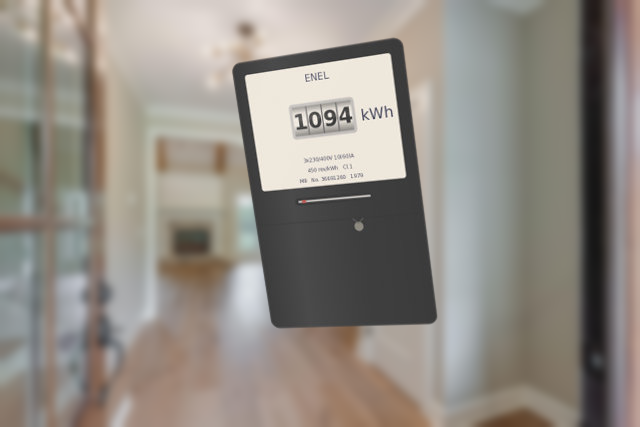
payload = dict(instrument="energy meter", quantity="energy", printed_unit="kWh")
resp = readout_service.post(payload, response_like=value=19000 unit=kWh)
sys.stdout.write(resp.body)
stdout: value=1094 unit=kWh
